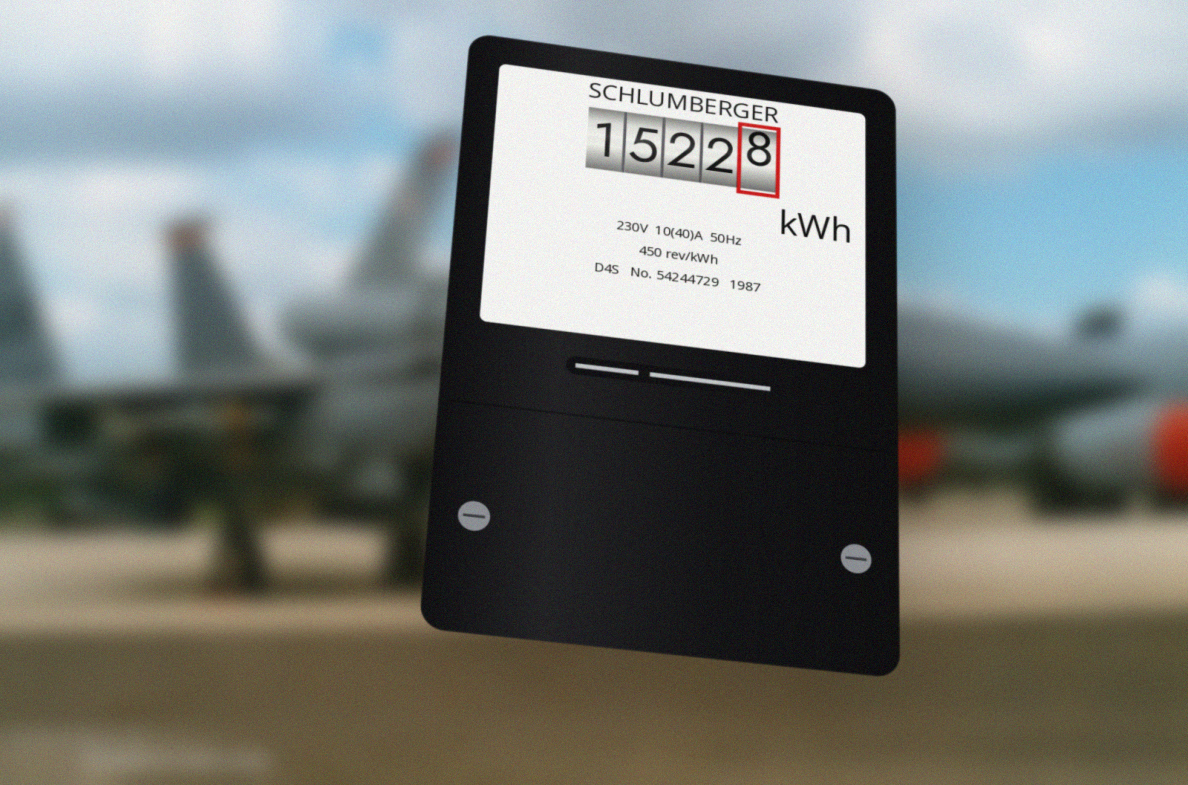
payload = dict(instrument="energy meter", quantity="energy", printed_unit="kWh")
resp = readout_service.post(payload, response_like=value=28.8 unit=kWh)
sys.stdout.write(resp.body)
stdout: value=1522.8 unit=kWh
